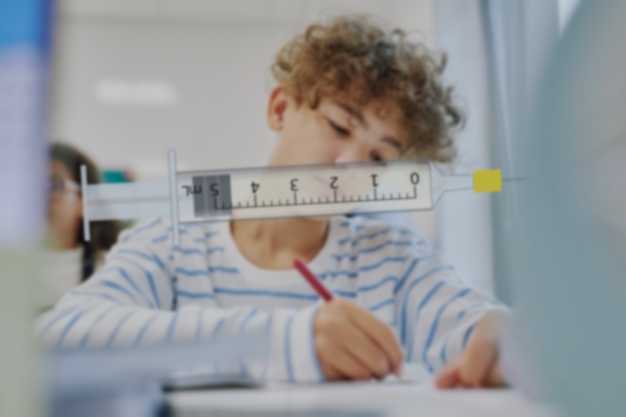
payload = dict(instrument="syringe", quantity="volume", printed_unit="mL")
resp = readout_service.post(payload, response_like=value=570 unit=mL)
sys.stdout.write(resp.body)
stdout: value=4.6 unit=mL
